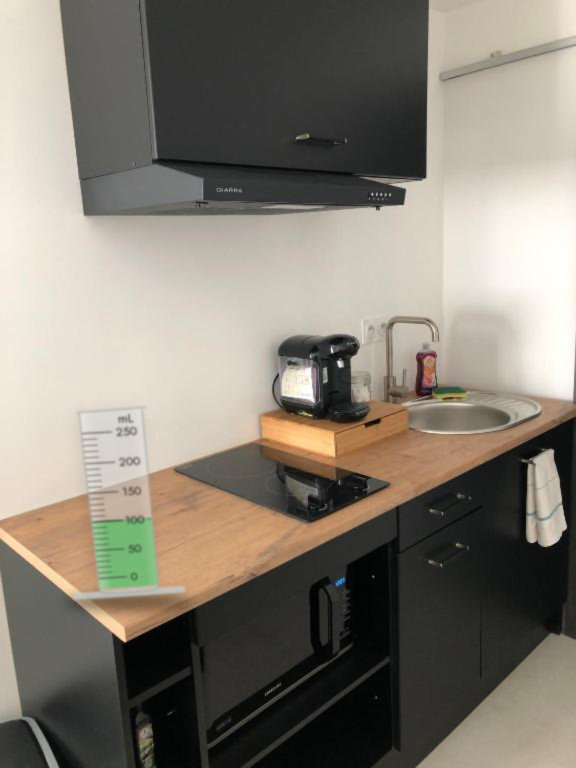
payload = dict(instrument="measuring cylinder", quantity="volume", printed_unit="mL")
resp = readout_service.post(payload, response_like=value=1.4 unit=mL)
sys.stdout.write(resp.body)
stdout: value=100 unit=mL
